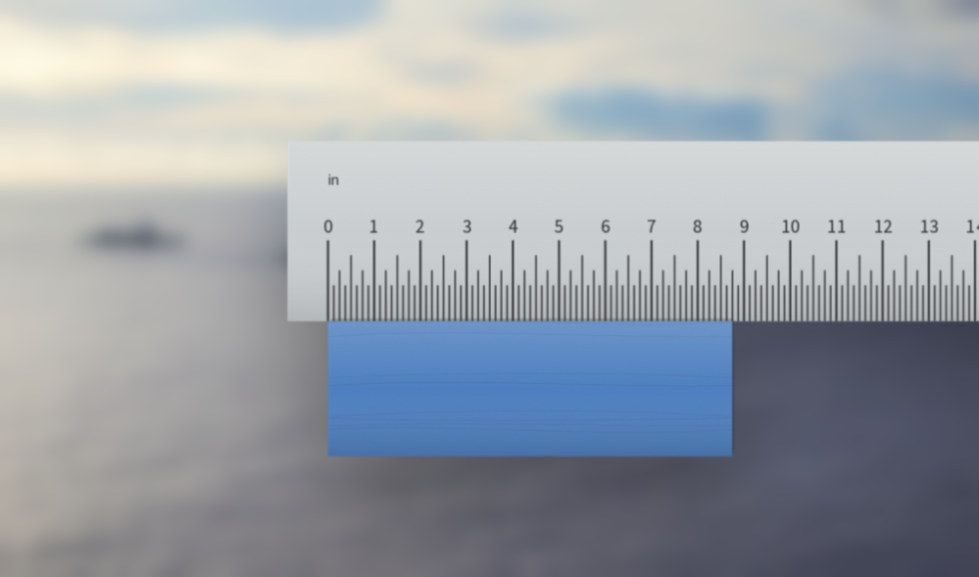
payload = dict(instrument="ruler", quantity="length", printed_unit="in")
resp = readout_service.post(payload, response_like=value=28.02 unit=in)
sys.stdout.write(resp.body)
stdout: value=8.75 unit=in
